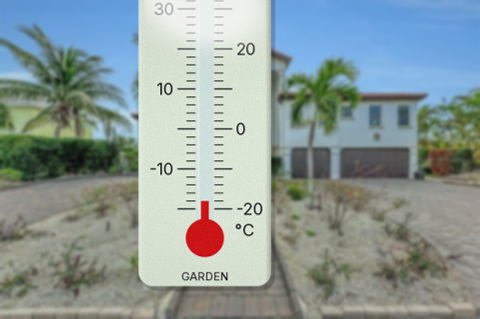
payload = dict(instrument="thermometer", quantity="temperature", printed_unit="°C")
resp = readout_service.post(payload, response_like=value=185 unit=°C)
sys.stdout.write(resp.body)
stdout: value=-18 unit=°C
